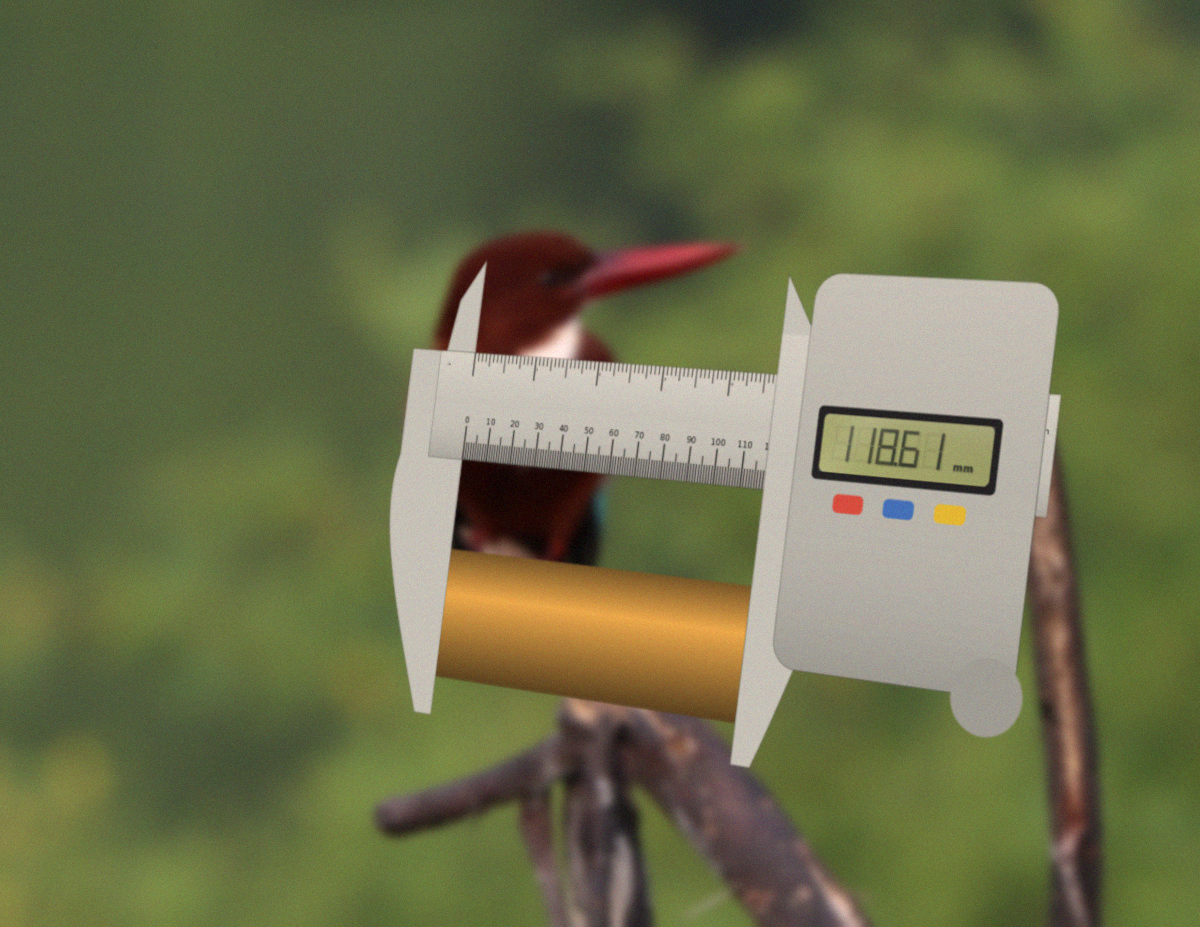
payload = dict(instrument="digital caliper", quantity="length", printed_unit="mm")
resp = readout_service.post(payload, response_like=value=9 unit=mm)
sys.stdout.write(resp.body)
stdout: value=118.61 unit=mm
